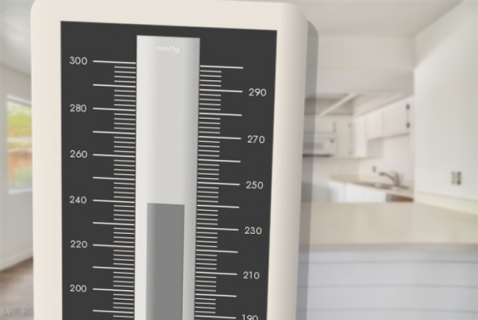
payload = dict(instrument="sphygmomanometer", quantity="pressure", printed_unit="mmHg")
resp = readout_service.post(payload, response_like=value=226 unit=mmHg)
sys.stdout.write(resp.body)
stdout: value=240 unit=mmHg
